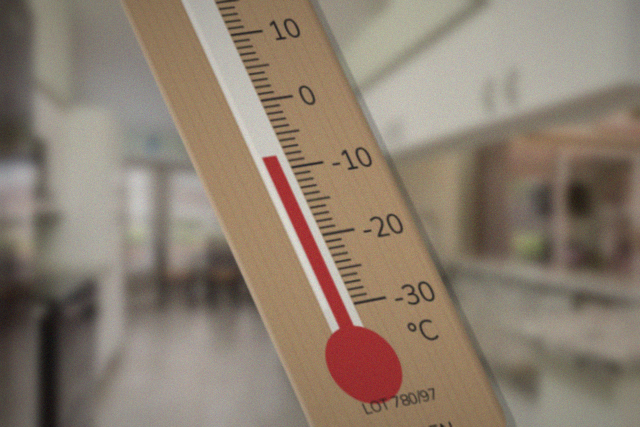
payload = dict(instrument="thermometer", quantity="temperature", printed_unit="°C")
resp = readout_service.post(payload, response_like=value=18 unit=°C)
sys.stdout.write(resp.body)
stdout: value=-8 unit=°C
